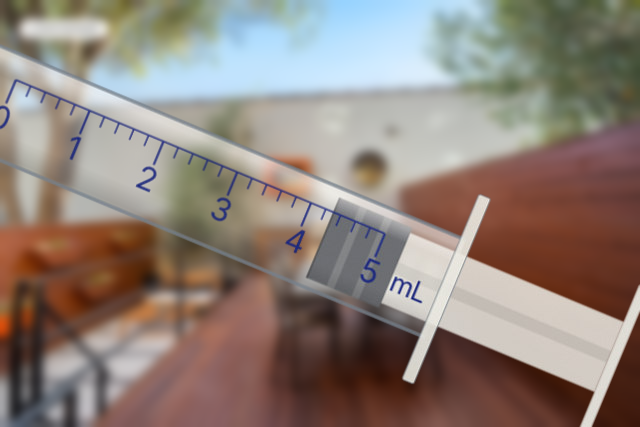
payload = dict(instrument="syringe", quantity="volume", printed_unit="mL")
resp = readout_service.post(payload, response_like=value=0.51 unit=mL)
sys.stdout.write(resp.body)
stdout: value=4.3 unit=mL
